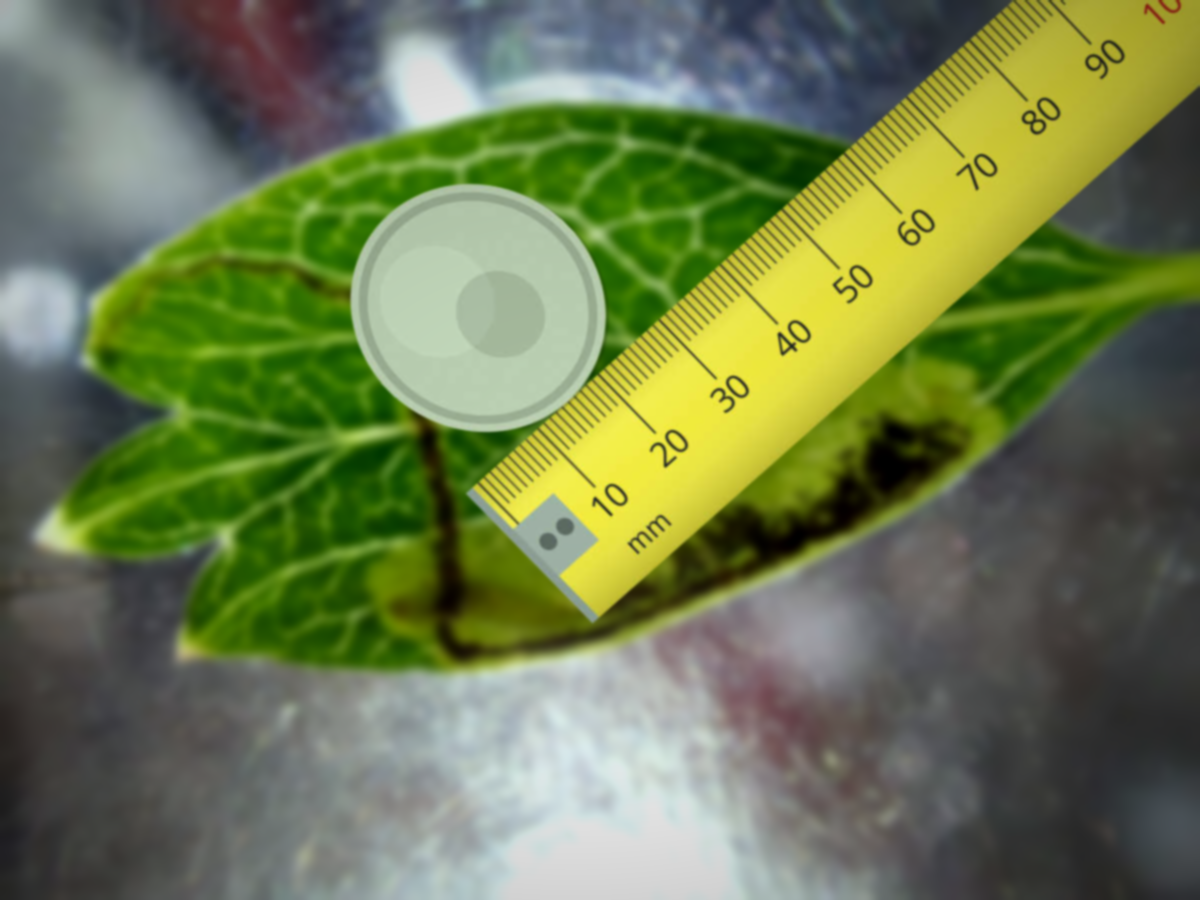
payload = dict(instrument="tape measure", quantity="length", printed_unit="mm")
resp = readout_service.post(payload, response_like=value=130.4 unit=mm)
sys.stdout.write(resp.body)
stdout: value=30 unit=mm
